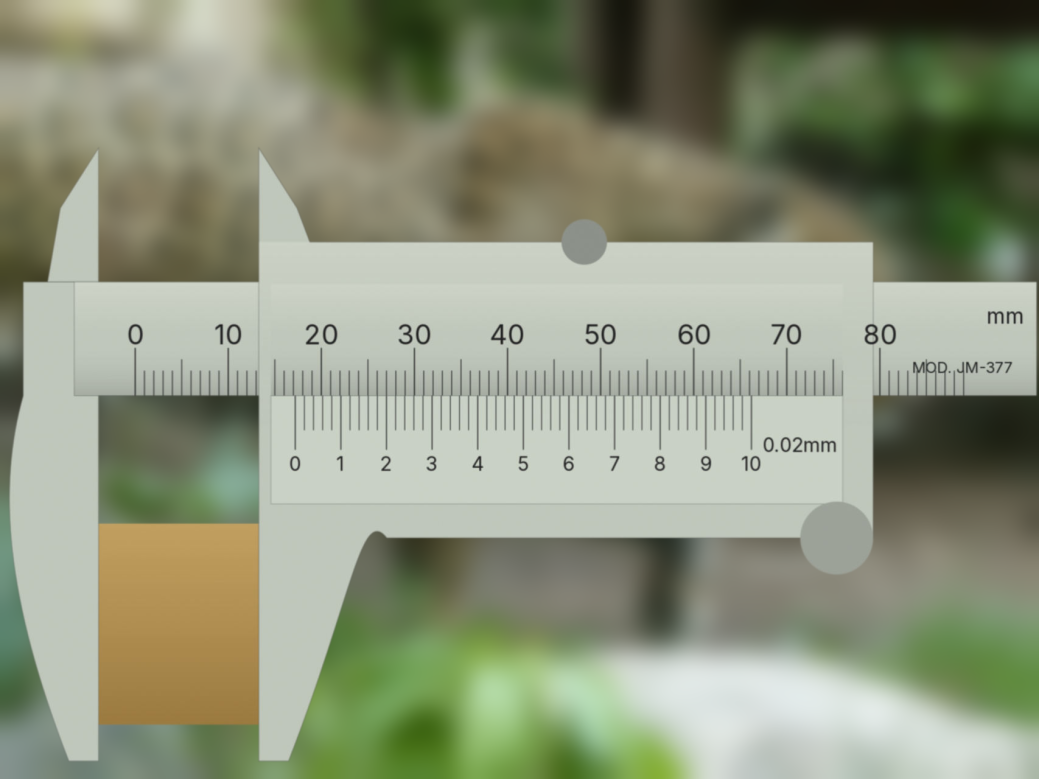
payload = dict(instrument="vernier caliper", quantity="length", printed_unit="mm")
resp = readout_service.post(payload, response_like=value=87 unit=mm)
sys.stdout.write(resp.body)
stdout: value=17.2 unit=mm
